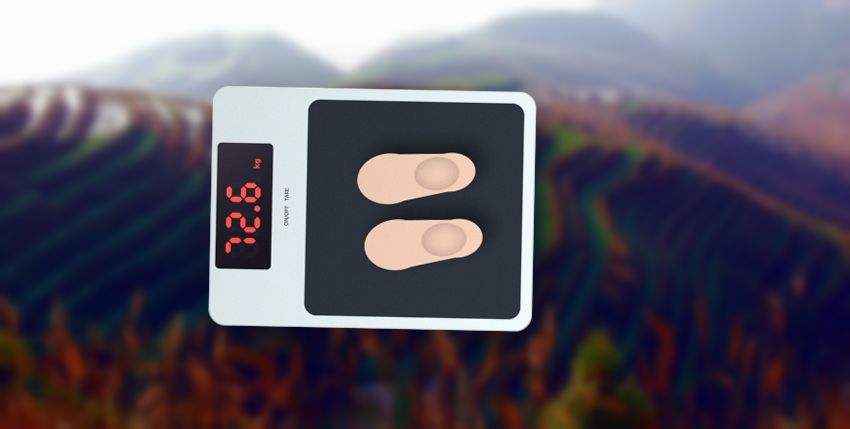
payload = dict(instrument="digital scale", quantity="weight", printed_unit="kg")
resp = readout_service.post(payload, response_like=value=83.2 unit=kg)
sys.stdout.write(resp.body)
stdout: value=72.6 unit=kg
